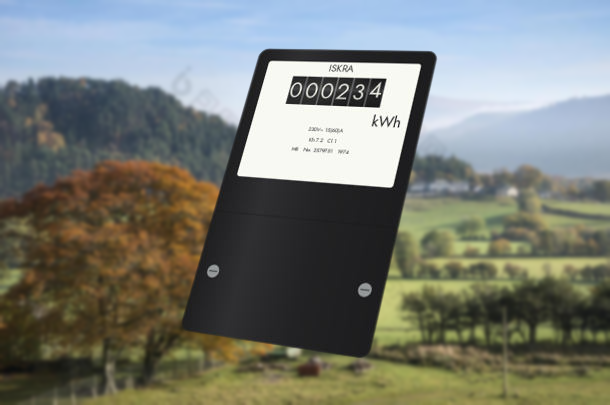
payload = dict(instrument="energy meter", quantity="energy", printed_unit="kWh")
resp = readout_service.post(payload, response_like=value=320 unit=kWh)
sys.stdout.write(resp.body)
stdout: value=234 unit=kWh
